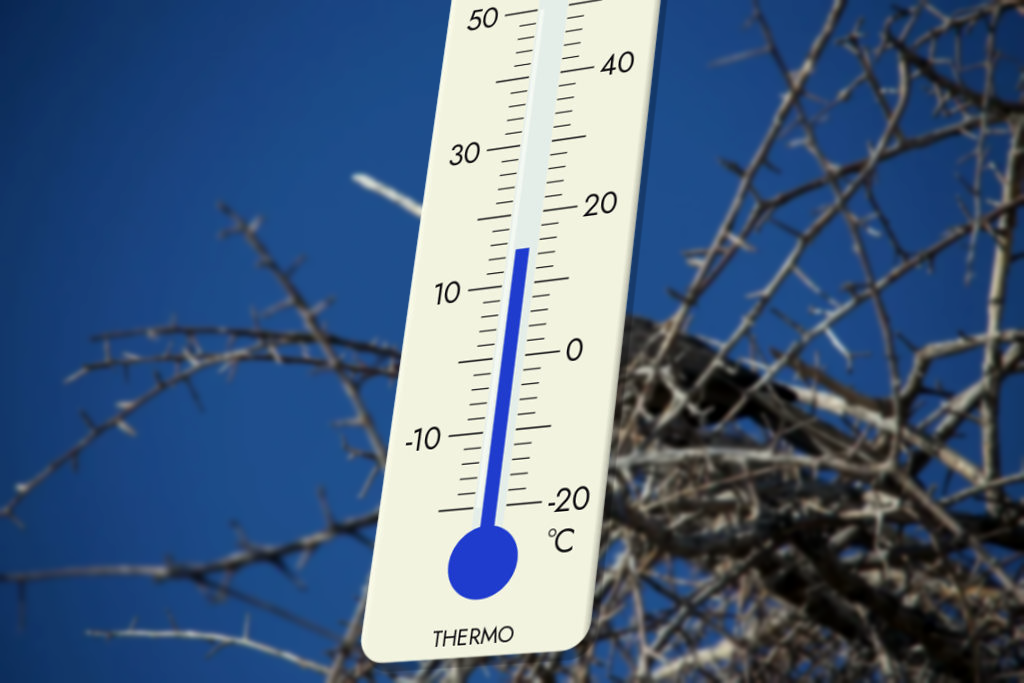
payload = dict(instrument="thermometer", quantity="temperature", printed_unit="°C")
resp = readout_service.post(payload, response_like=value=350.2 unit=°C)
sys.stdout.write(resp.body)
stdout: value=15 unit=°C
